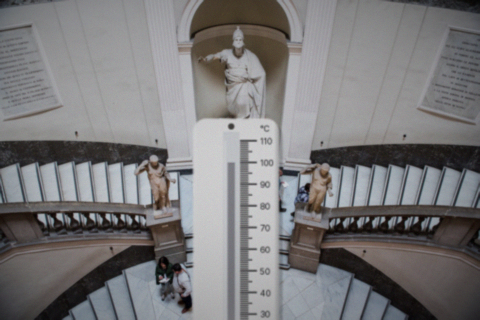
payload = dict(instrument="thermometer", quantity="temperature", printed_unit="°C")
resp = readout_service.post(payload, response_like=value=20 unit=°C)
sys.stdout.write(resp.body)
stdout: value=100 unit=°C
